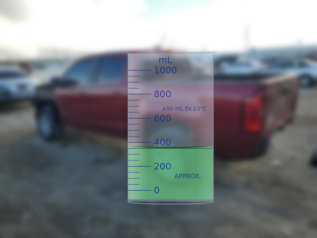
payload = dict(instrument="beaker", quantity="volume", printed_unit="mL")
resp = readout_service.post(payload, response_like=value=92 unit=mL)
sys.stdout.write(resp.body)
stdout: value=350 unit=mL
